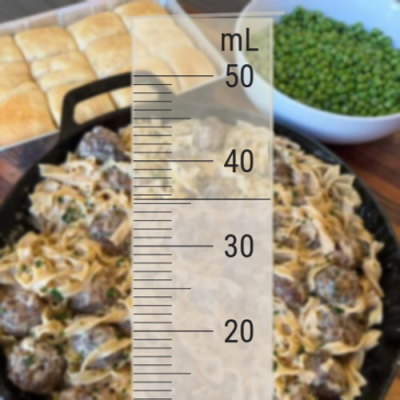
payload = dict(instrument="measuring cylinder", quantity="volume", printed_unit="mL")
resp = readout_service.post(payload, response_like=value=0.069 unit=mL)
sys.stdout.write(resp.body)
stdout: value=35.5 unit=mL
